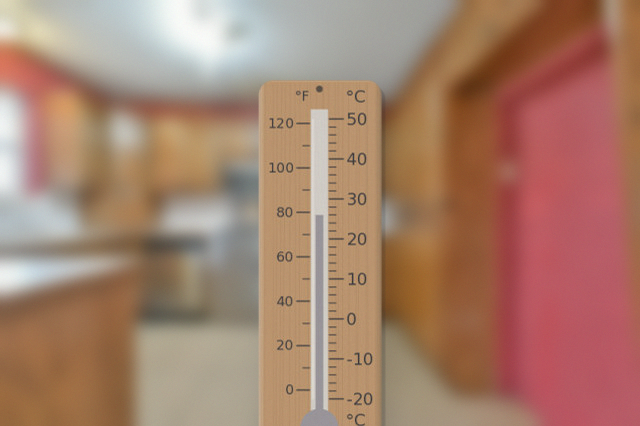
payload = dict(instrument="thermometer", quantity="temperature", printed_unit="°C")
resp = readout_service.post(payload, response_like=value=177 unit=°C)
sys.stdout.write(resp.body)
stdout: value=26 unit=°C
